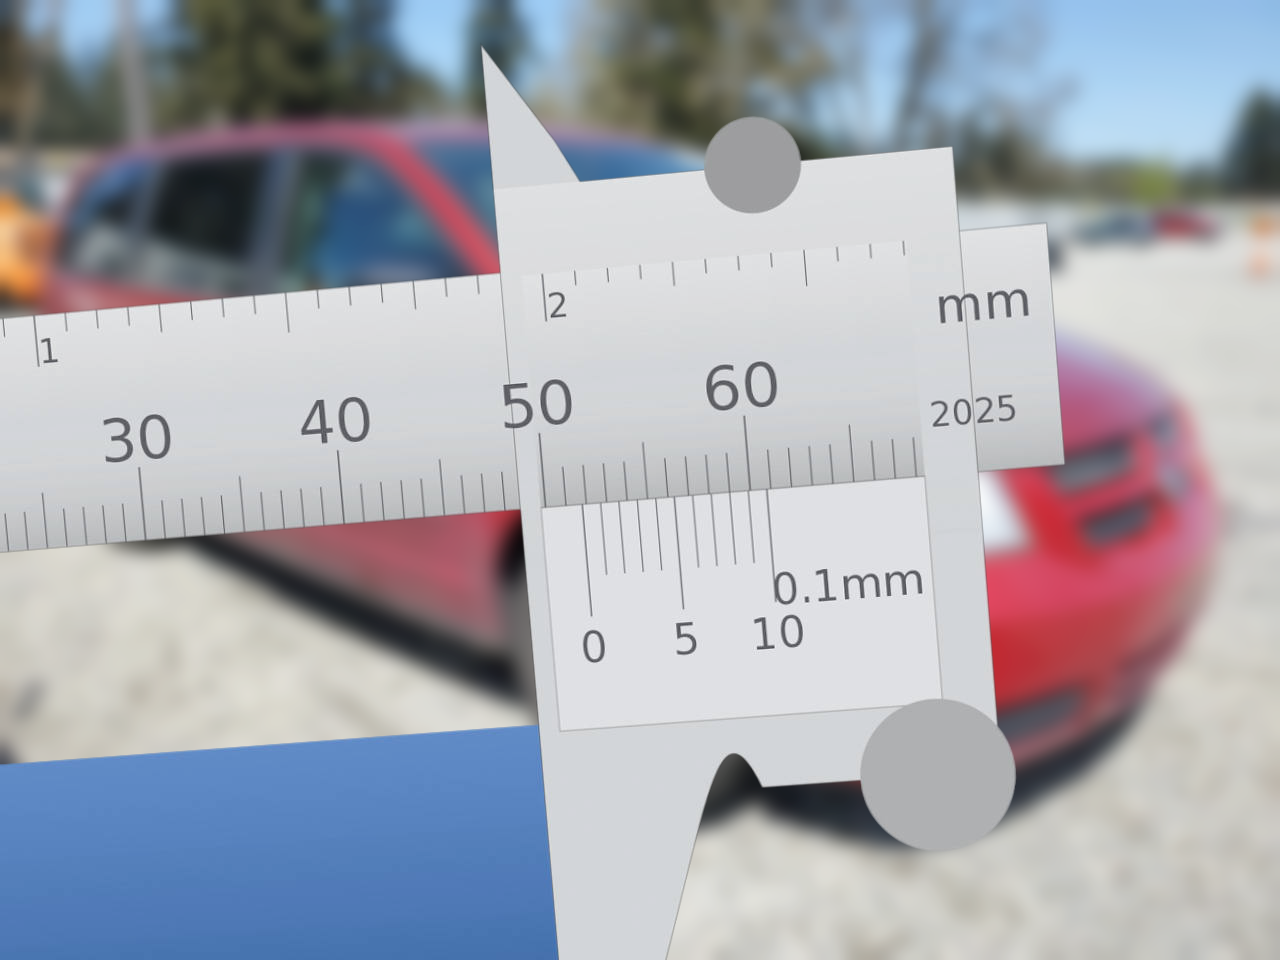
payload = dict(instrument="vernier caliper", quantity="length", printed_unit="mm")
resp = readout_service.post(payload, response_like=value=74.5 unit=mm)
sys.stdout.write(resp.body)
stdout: value=51.8 unit=mm
